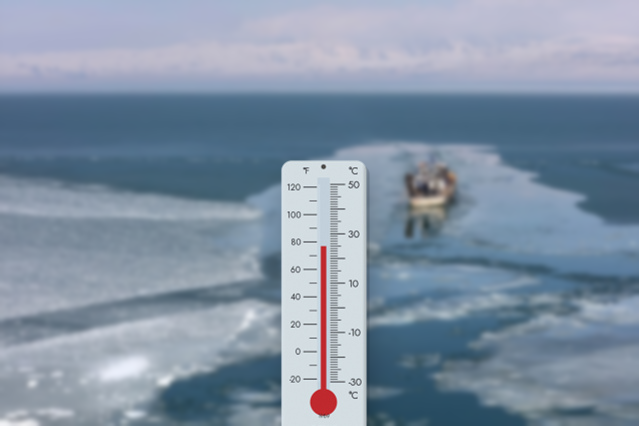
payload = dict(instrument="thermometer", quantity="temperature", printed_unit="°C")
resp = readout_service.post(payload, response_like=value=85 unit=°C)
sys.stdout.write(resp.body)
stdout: value=25 unit=°C
